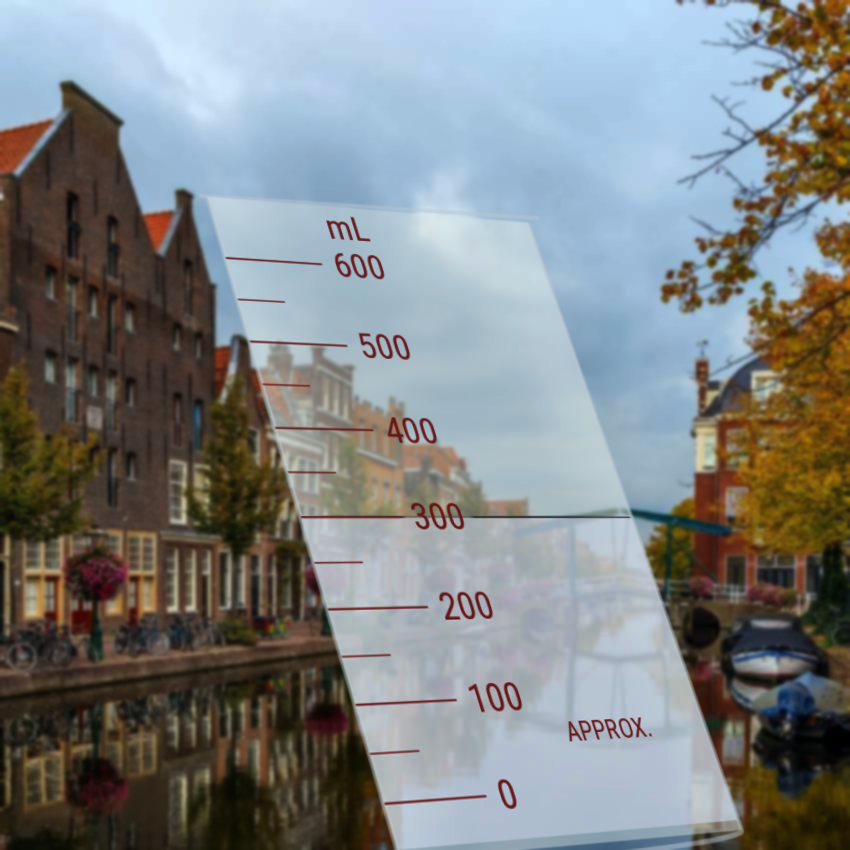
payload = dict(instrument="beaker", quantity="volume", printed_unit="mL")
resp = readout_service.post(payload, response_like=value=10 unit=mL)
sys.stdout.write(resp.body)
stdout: value=300 unit=mL
